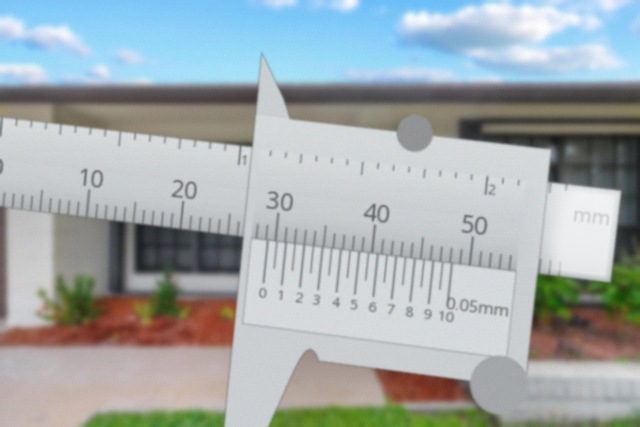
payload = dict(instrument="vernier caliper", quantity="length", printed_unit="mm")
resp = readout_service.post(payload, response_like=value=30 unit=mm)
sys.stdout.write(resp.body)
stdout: value=29.2 unit=mm
